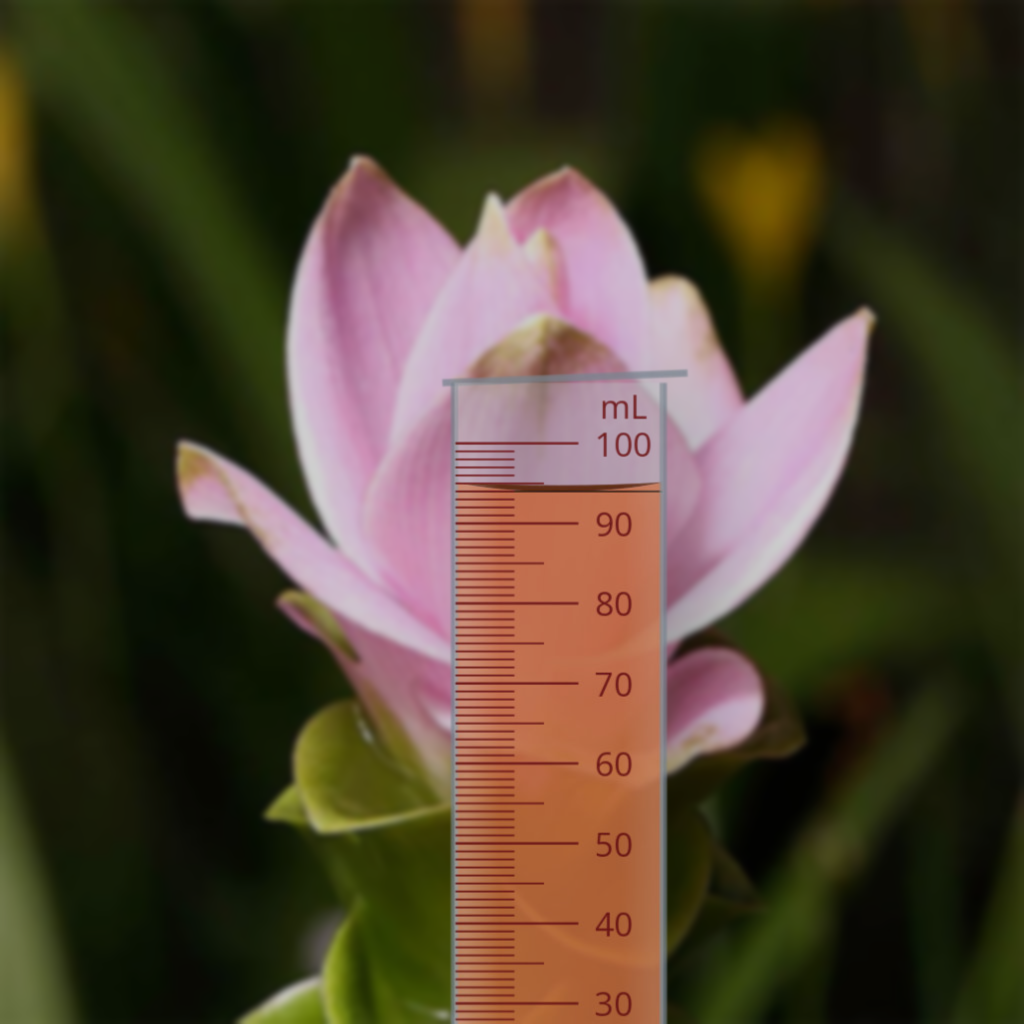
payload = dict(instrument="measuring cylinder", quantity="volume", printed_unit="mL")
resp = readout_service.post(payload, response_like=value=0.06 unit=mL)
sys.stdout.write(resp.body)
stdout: value=94 unit=mL
